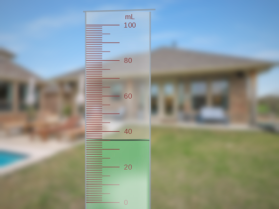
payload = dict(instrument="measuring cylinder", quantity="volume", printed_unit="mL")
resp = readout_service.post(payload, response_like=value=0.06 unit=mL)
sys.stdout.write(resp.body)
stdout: value=35 unit=mL
